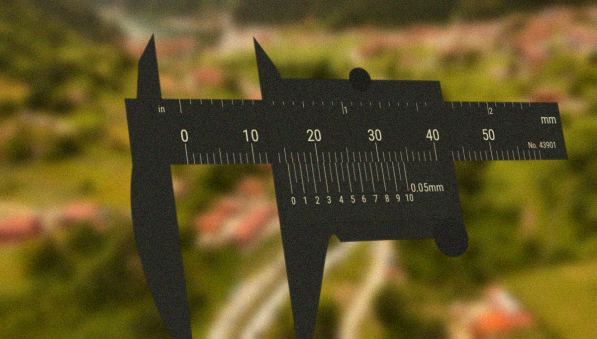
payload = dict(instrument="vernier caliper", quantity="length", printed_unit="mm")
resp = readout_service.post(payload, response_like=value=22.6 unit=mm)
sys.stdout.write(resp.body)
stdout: value=15.2 unit=mm
